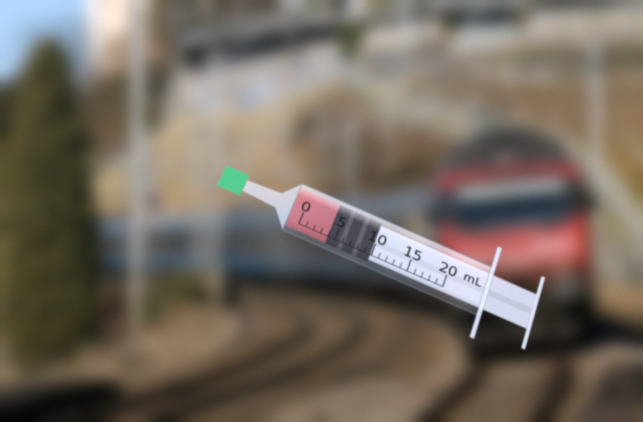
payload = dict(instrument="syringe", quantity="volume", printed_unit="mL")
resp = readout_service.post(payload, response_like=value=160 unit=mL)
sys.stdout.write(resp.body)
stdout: value=4 unit=mL
